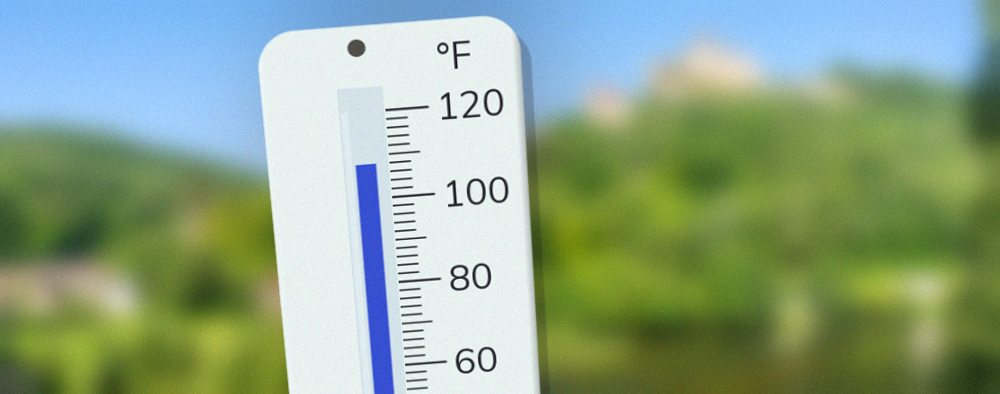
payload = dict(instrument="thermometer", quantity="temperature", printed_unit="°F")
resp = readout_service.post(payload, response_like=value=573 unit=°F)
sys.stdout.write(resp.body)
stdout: value=108 unit=°F
